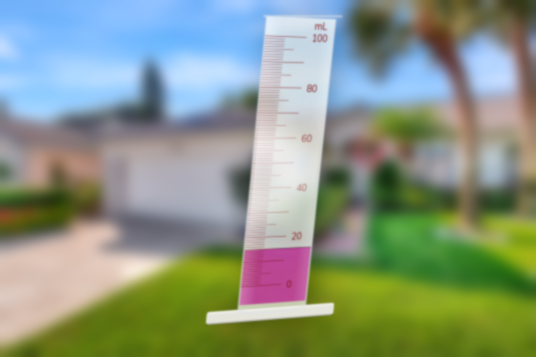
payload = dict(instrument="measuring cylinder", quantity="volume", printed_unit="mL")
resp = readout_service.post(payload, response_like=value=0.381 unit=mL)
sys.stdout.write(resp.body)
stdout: value=15 unit=mL
